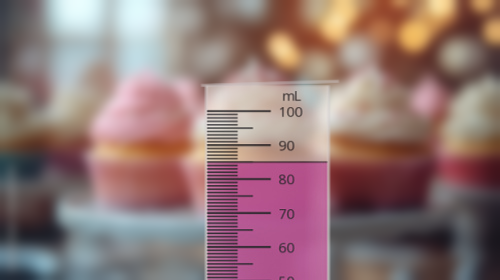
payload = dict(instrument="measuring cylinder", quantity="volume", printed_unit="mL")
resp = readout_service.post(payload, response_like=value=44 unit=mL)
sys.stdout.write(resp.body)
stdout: value=85 unit=mL
